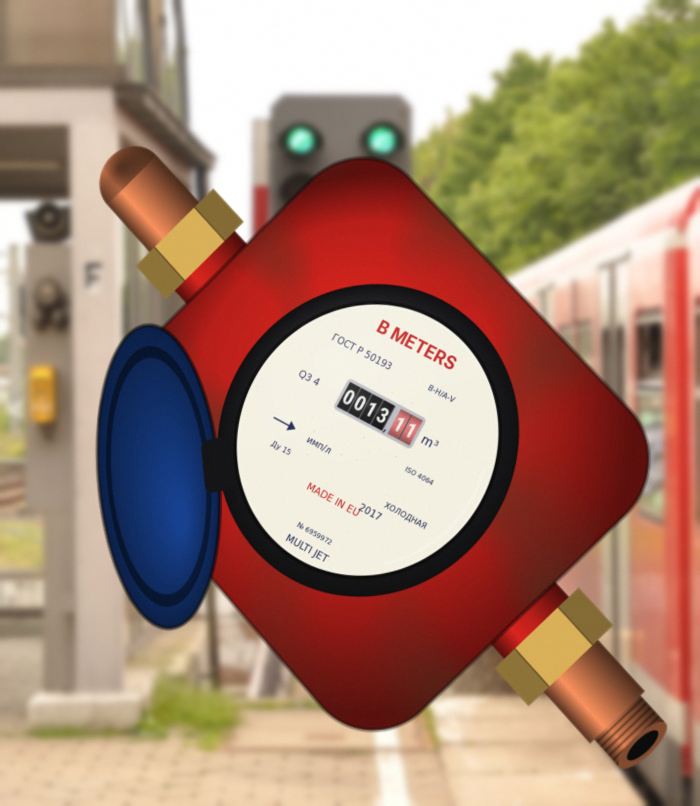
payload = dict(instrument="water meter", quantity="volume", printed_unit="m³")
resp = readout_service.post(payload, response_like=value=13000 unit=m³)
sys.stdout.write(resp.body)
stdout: value=13.11 unit=m³
